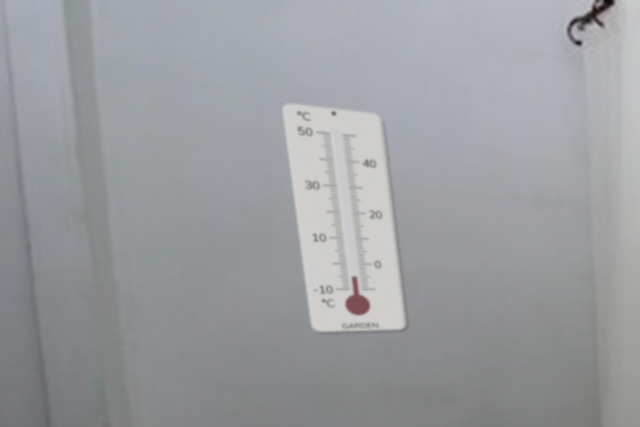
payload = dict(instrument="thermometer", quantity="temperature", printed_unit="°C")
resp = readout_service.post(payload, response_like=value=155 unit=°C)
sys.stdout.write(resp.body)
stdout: value=-5 unit=°C
